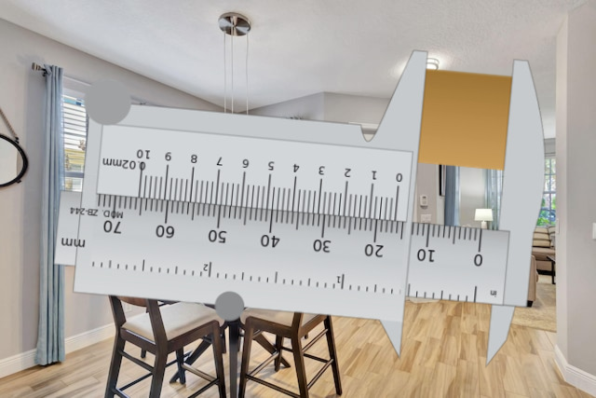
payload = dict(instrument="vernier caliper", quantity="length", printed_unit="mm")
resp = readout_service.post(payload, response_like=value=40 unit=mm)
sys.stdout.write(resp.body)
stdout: value=16.5 unit=mm
